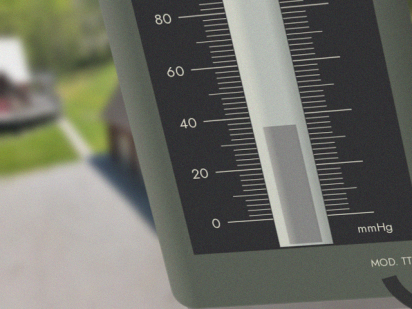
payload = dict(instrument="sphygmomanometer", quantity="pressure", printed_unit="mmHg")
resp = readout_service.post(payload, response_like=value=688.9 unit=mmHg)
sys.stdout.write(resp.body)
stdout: value=36 unit=mmHg
